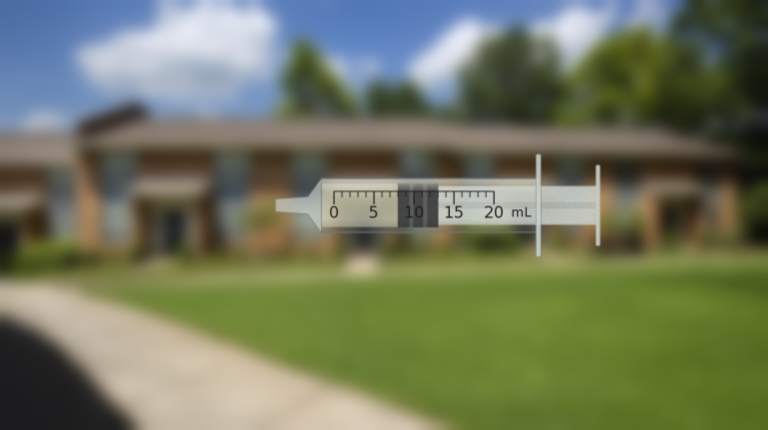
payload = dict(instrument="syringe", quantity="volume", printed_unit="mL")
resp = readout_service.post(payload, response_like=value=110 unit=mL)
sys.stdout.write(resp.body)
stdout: value=8 unit=mL
